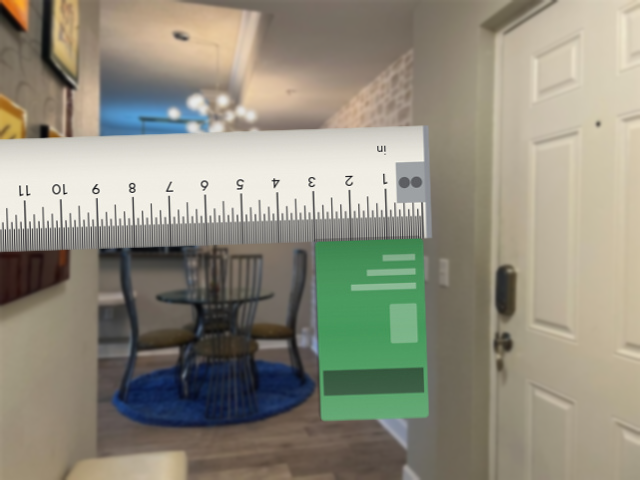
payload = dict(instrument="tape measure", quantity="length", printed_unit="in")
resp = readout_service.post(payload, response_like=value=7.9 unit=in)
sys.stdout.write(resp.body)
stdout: value=3 unit=in
